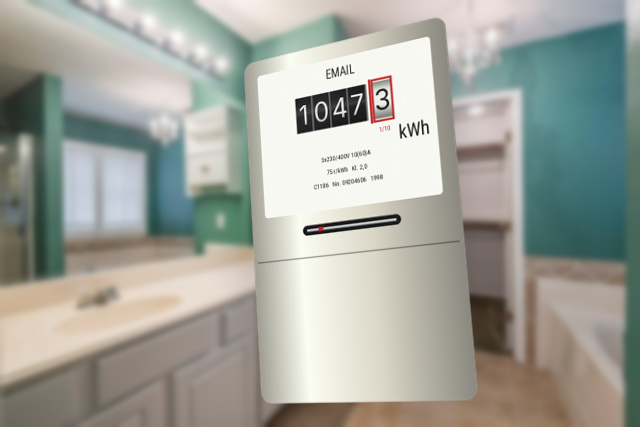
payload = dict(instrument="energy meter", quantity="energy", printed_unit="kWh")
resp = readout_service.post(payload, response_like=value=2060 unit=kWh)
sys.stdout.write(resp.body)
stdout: value=1047.3 unit=kWh
